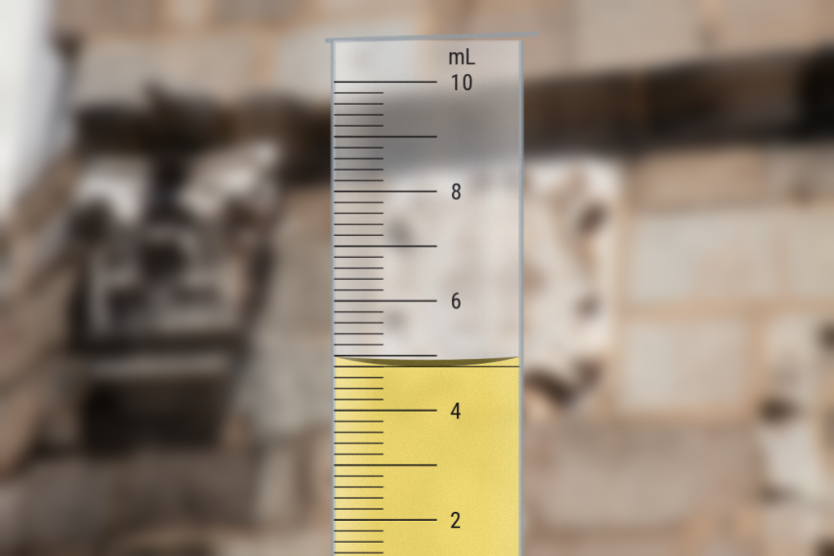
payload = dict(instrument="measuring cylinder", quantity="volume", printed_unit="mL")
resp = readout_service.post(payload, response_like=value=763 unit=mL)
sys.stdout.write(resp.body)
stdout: value=4.8 unit=mL
